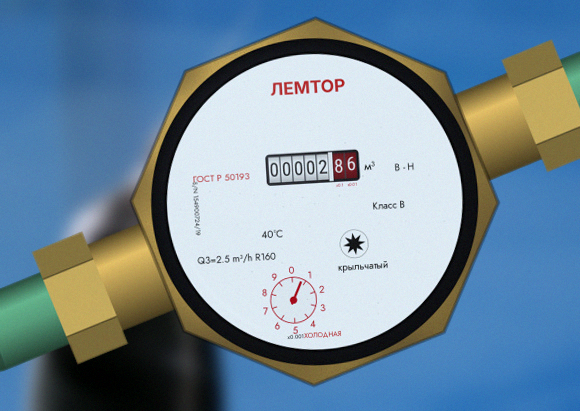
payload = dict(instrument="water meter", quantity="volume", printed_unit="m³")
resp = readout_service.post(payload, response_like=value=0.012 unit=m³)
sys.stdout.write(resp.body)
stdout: value=2.860 unit=m³
